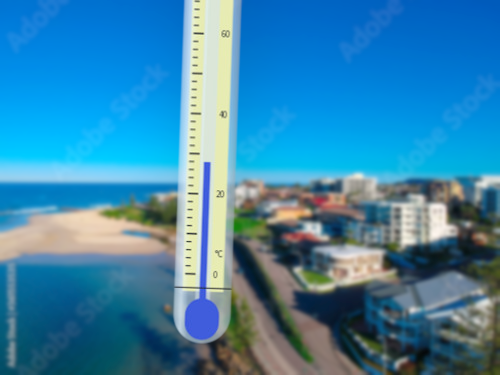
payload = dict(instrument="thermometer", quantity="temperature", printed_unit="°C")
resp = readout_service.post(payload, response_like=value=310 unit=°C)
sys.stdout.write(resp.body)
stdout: value=28 unit=°C
